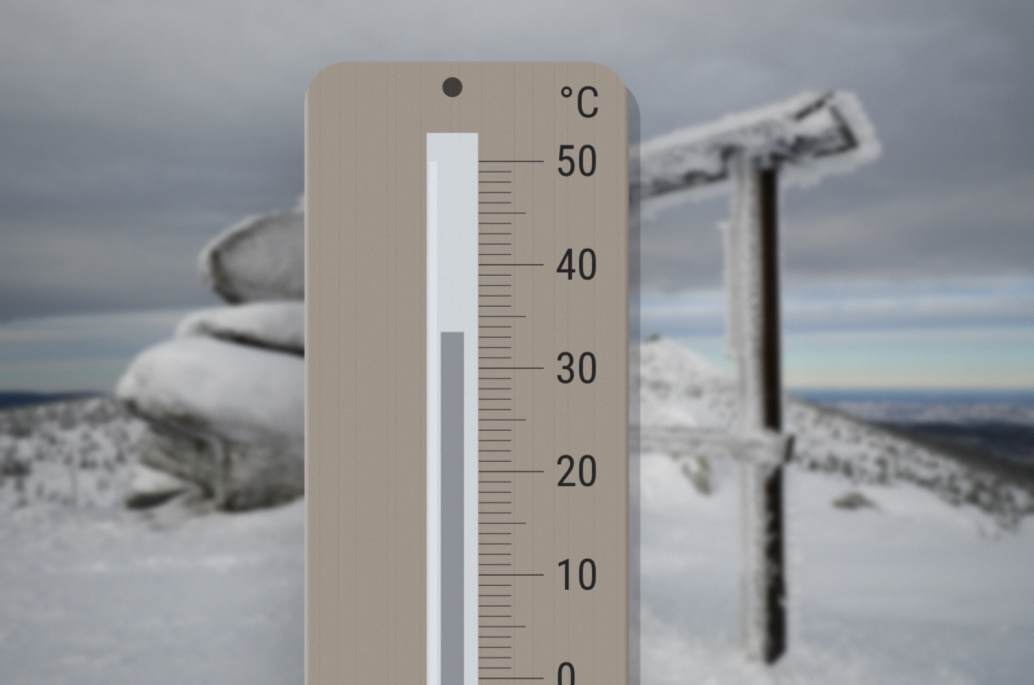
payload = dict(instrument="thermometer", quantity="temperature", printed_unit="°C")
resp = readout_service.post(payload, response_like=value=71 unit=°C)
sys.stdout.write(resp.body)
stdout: value=33.5 unit=°C
